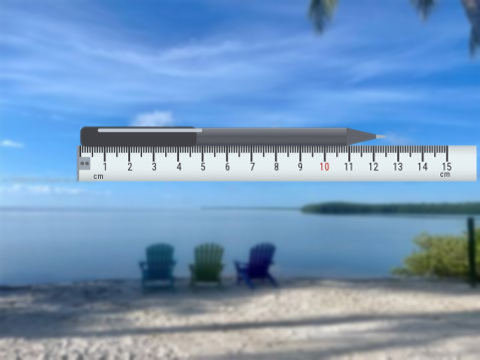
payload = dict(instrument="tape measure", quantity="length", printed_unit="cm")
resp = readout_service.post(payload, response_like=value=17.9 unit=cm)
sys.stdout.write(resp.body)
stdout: value=12.5 unit=cm
